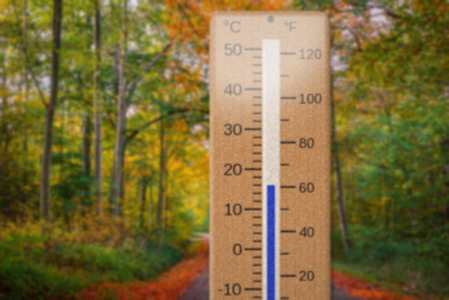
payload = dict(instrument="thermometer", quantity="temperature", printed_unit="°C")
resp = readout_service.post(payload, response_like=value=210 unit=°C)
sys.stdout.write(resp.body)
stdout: value=16 unit=°C
